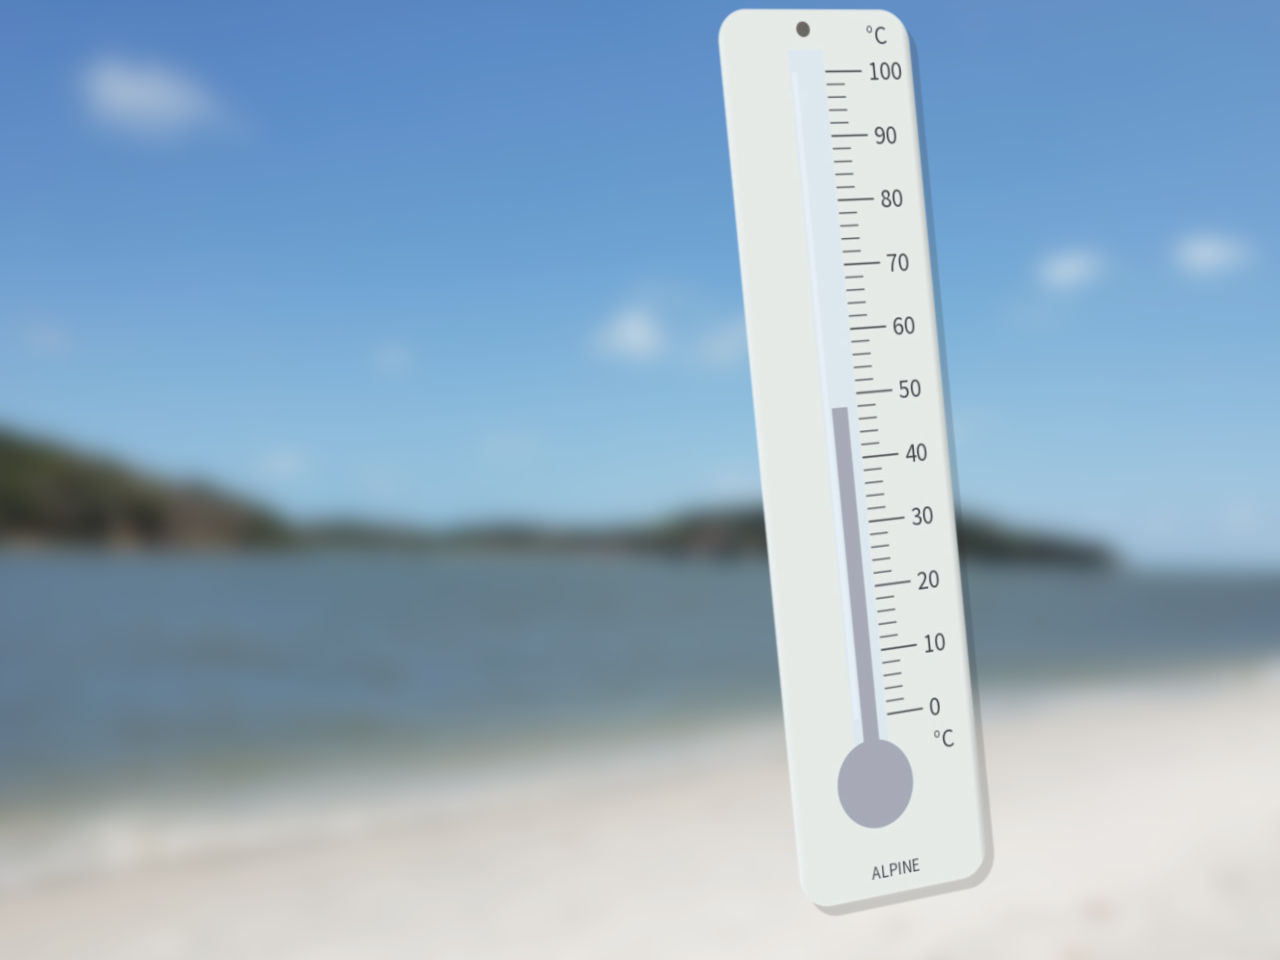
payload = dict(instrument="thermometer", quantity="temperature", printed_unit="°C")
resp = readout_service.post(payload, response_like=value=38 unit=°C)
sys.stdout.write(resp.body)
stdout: value=48 unit=°C
